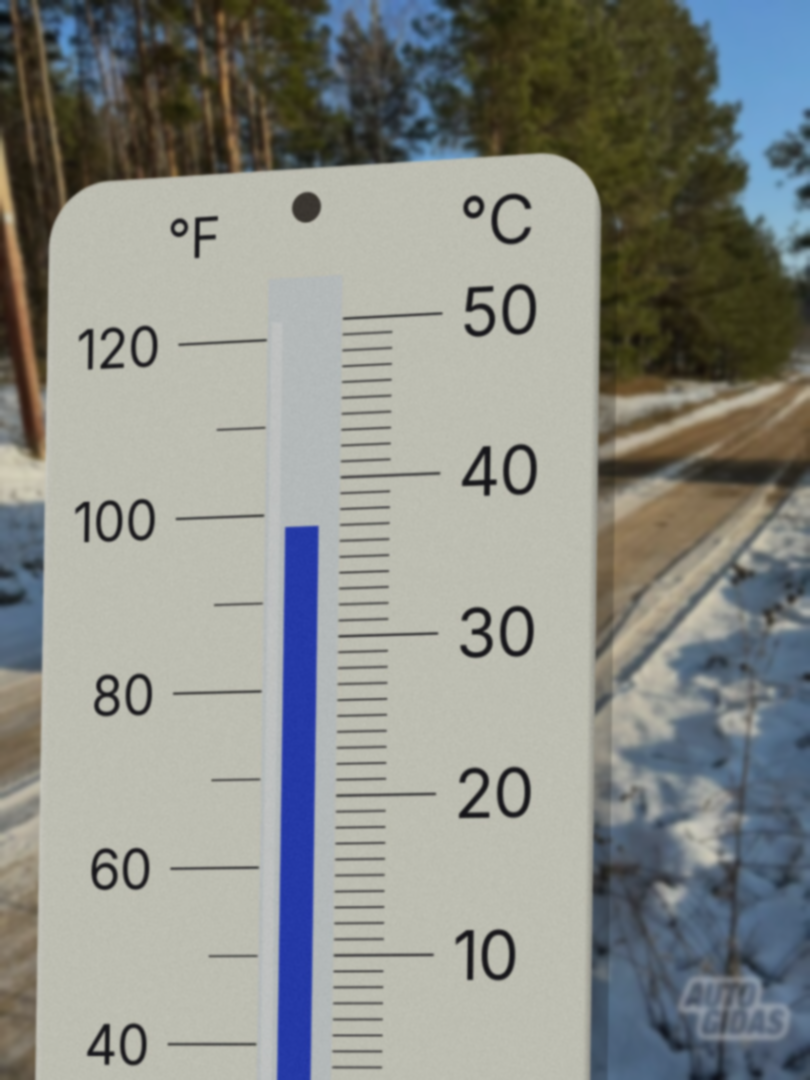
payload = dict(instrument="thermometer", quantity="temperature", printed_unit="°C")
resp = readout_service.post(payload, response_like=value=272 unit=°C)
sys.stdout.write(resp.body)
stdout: value=37 unit=°C
